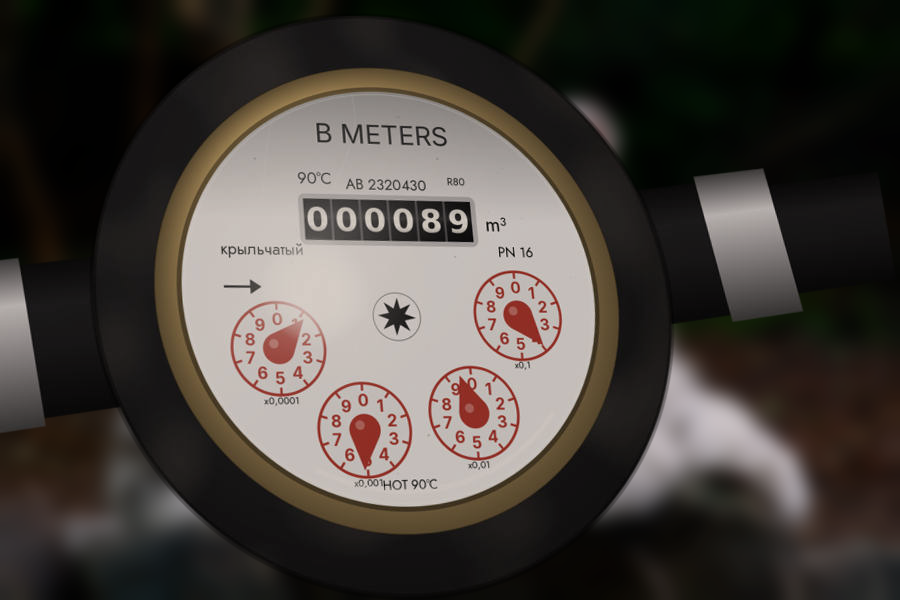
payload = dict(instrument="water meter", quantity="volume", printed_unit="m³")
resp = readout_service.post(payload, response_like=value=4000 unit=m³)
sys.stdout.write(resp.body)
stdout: value=89.3951 unit=m³
